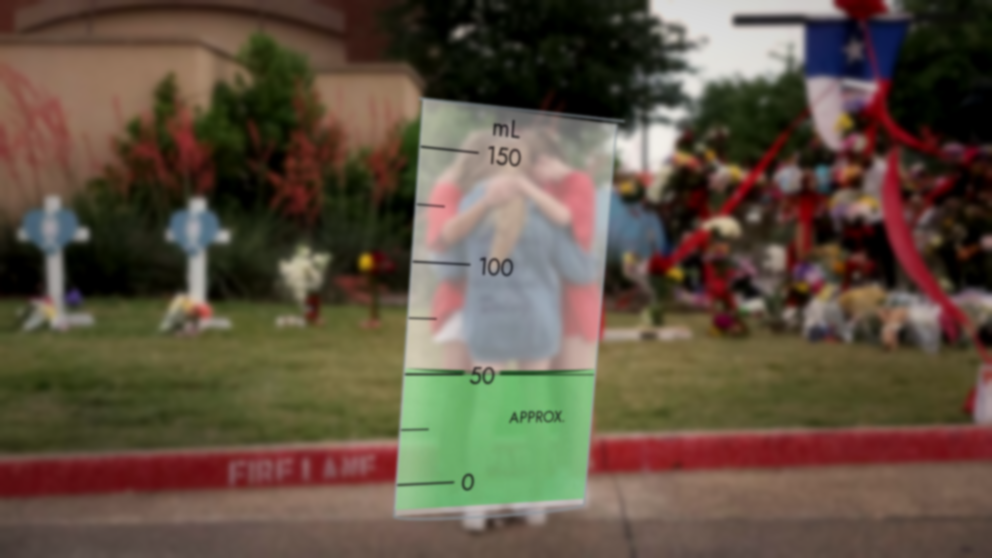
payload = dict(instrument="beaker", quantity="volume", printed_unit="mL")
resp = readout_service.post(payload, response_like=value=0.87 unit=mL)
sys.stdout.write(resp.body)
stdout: value=50 unit=mL
